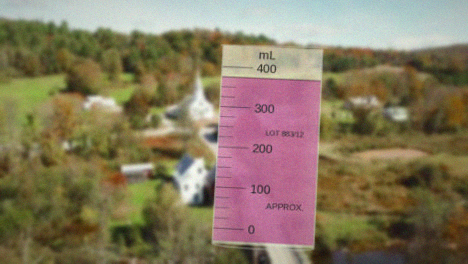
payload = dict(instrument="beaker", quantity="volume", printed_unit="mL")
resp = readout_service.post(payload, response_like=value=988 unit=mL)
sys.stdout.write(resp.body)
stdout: value=375 unit=mL
